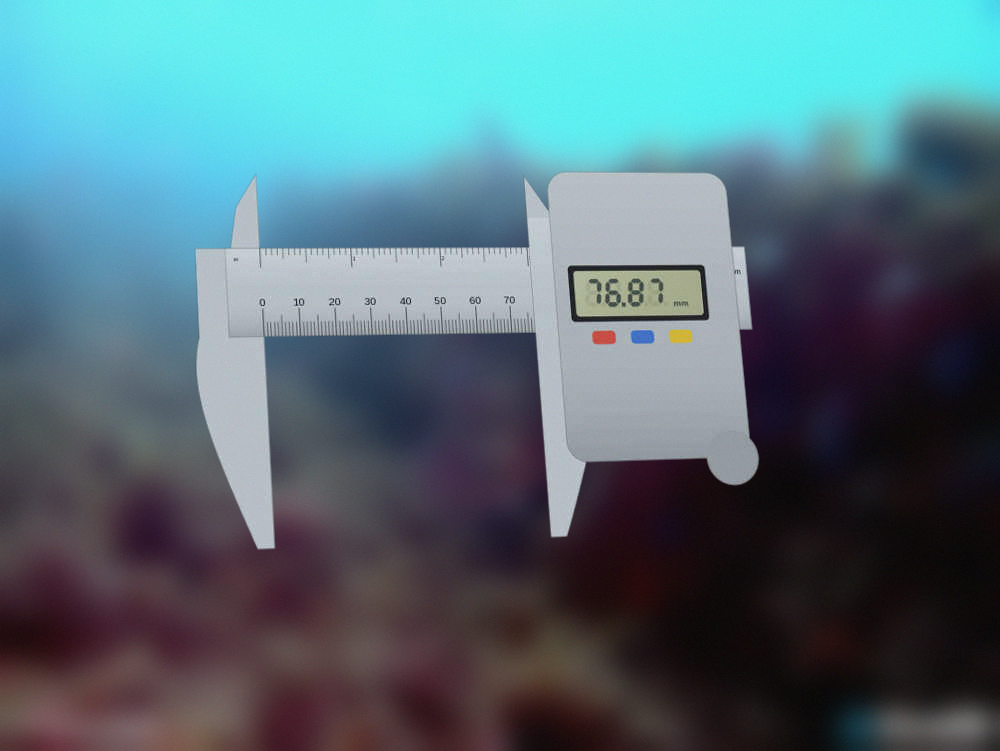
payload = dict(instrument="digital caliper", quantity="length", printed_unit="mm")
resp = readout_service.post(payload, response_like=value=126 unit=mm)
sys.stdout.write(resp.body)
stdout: value=76.87 unit=mm
